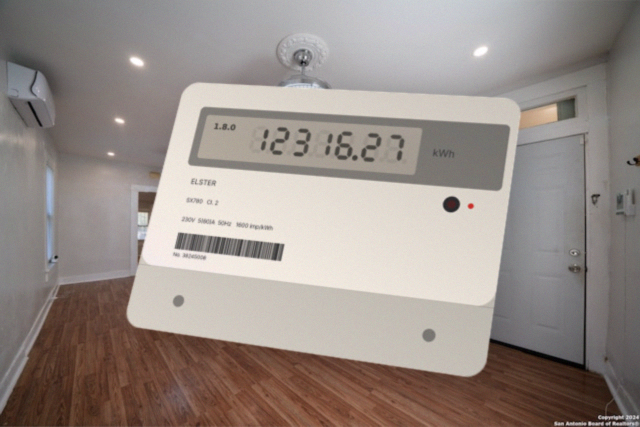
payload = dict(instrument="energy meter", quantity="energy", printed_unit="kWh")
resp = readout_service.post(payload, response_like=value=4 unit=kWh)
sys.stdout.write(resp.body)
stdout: value=12316.27 unit=kWh
